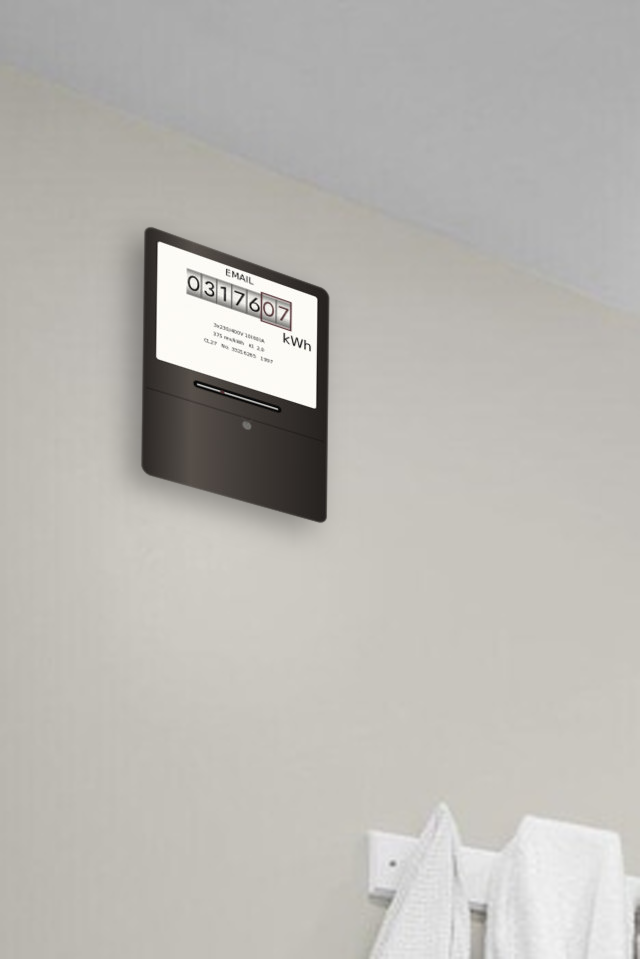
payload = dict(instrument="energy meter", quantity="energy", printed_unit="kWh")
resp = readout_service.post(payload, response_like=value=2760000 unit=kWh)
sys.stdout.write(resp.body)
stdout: value=3176.07 unit=kWh
